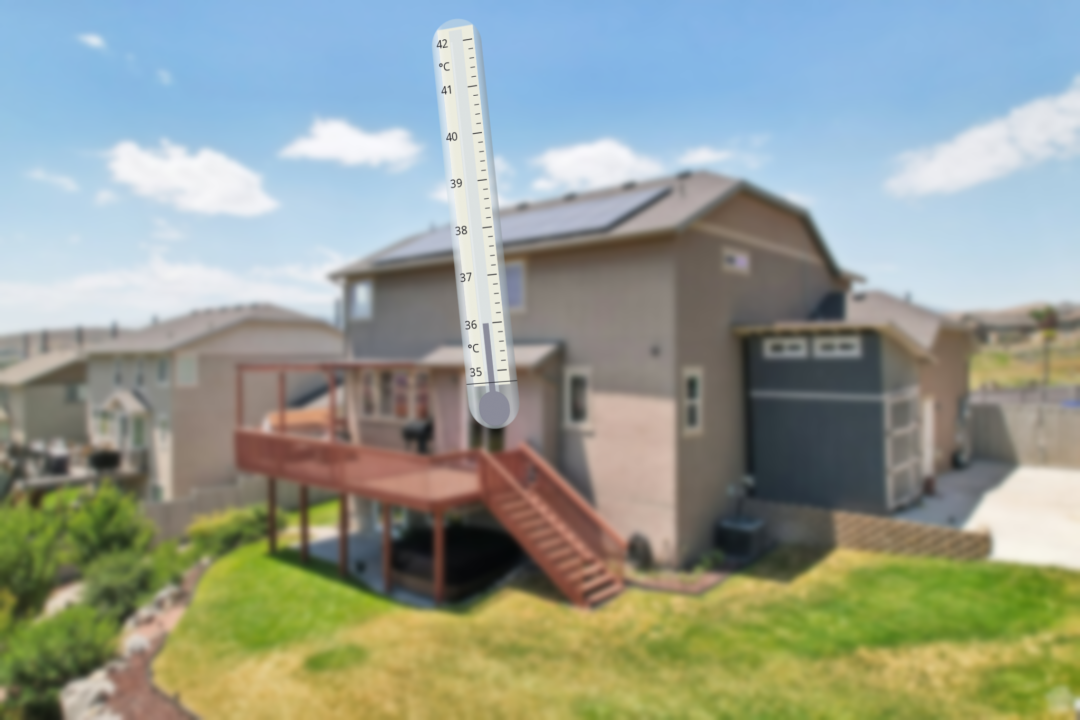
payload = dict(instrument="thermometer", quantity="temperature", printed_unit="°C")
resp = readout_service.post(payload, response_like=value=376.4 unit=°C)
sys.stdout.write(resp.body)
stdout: value=36 unit=°C
